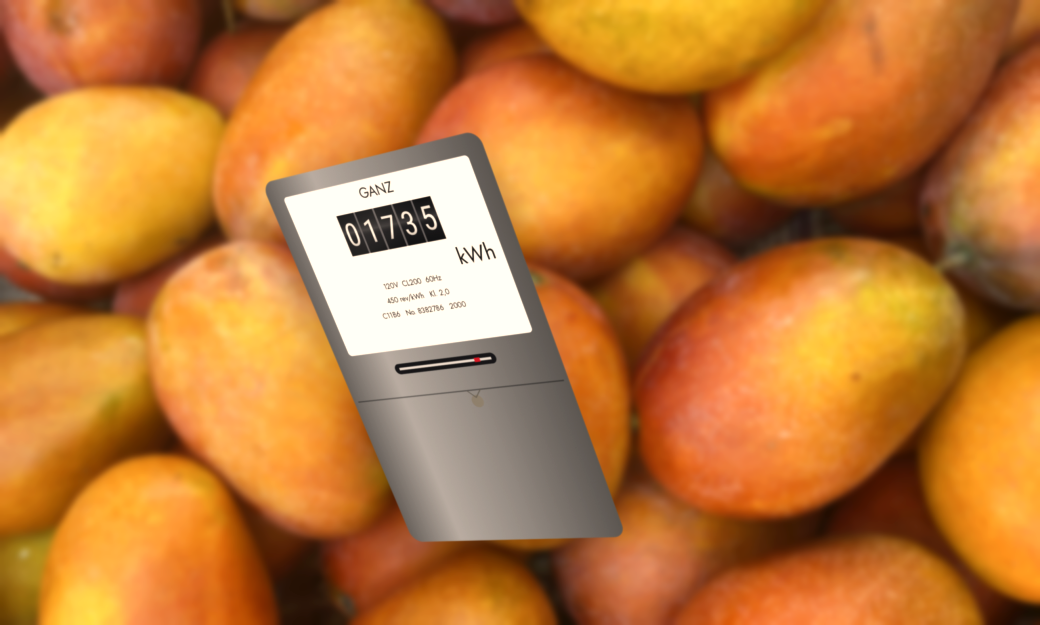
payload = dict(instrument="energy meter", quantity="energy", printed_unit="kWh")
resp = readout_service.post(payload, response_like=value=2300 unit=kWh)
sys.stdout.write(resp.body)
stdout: value=1735 unit=kWh
